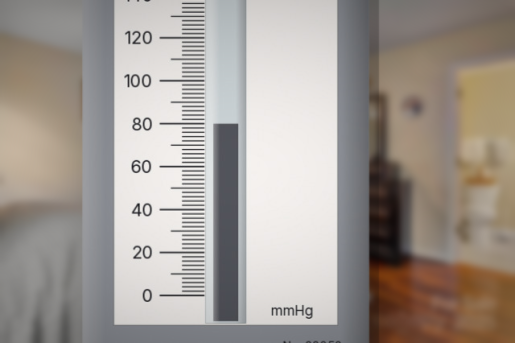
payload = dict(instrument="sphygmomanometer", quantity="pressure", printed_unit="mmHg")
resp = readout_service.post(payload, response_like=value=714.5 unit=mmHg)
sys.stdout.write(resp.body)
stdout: value=80 unit=mmHg
